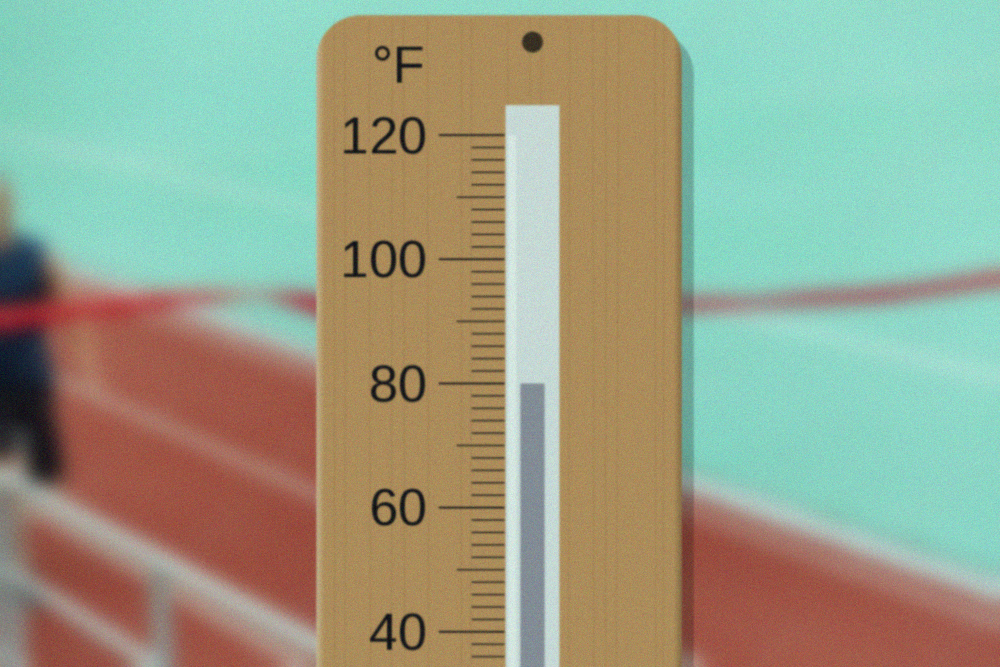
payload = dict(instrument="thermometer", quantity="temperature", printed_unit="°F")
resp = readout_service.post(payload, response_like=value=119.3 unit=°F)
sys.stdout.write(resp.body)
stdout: value=80 unit=°F
